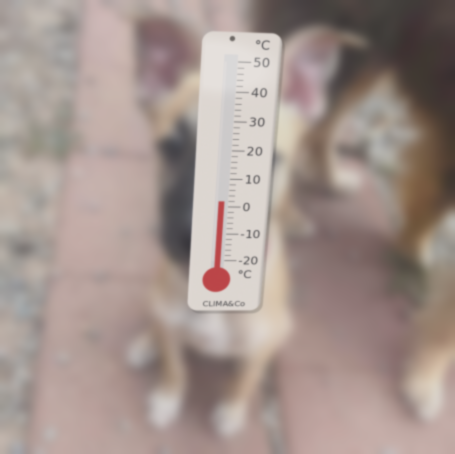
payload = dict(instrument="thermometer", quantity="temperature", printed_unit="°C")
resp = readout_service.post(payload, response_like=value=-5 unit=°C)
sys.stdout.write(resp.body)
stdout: value=2 unit=°C
